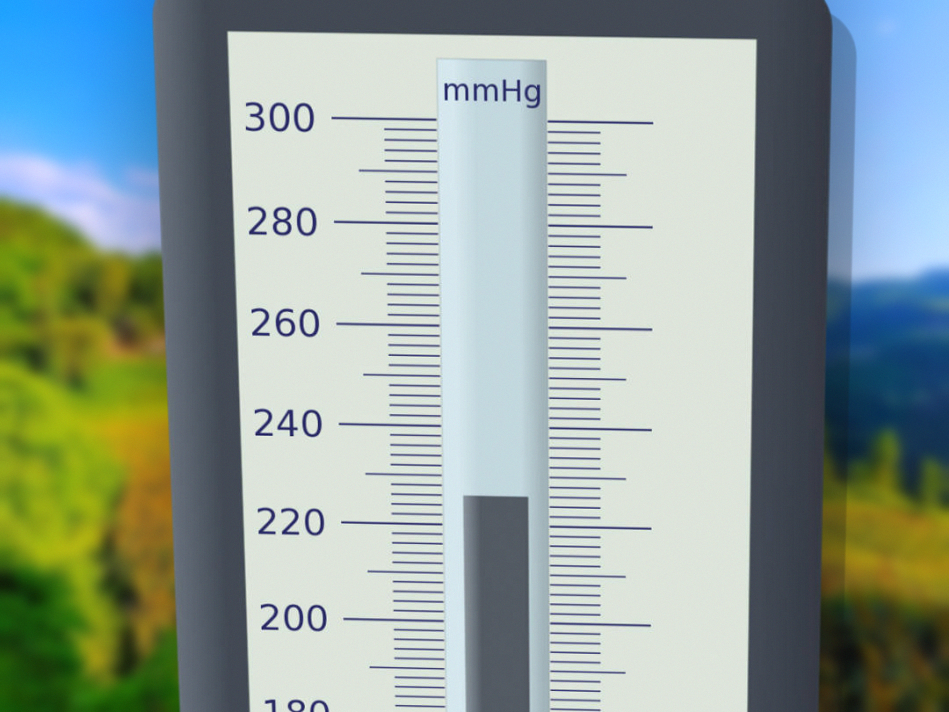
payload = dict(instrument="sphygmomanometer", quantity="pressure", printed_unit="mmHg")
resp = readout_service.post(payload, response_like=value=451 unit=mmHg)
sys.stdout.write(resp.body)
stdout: value=226 unit=mmHg
